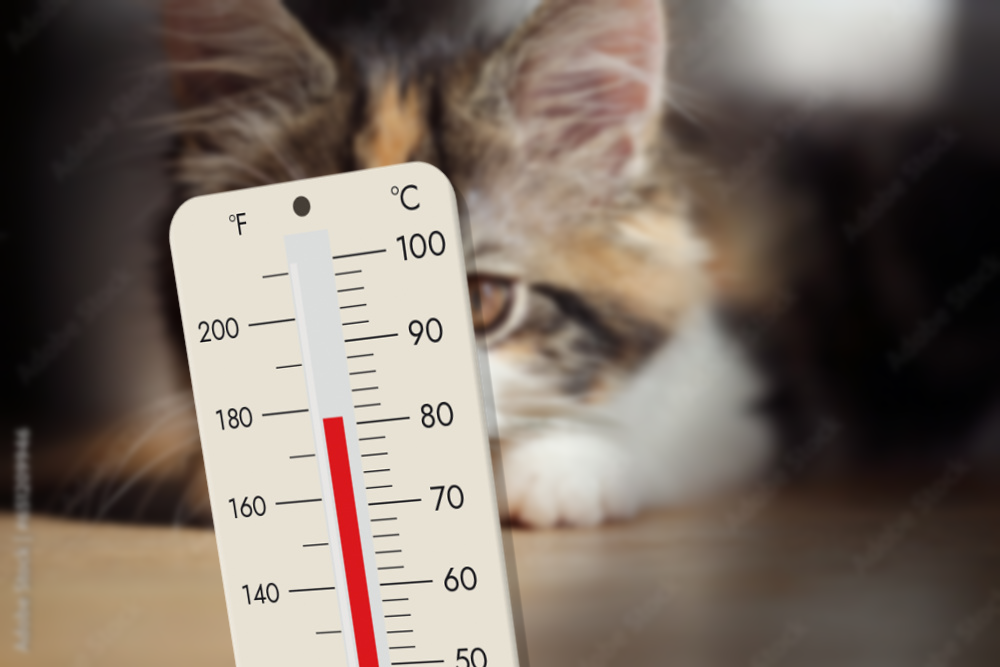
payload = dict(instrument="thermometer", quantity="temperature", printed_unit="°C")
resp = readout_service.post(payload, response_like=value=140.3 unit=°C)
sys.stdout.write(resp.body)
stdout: value=81 unit=°C
